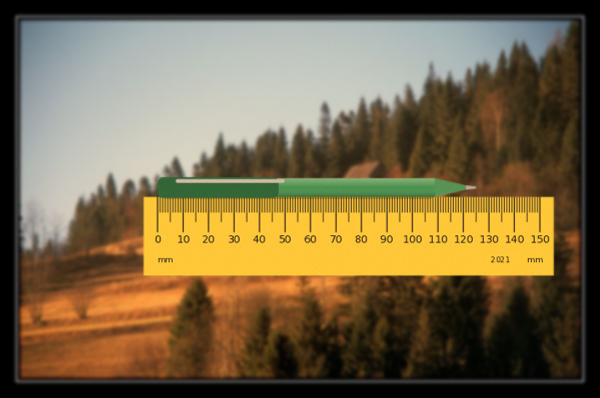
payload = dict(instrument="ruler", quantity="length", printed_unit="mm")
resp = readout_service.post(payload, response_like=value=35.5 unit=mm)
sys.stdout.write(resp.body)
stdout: value=125 unit=mm
